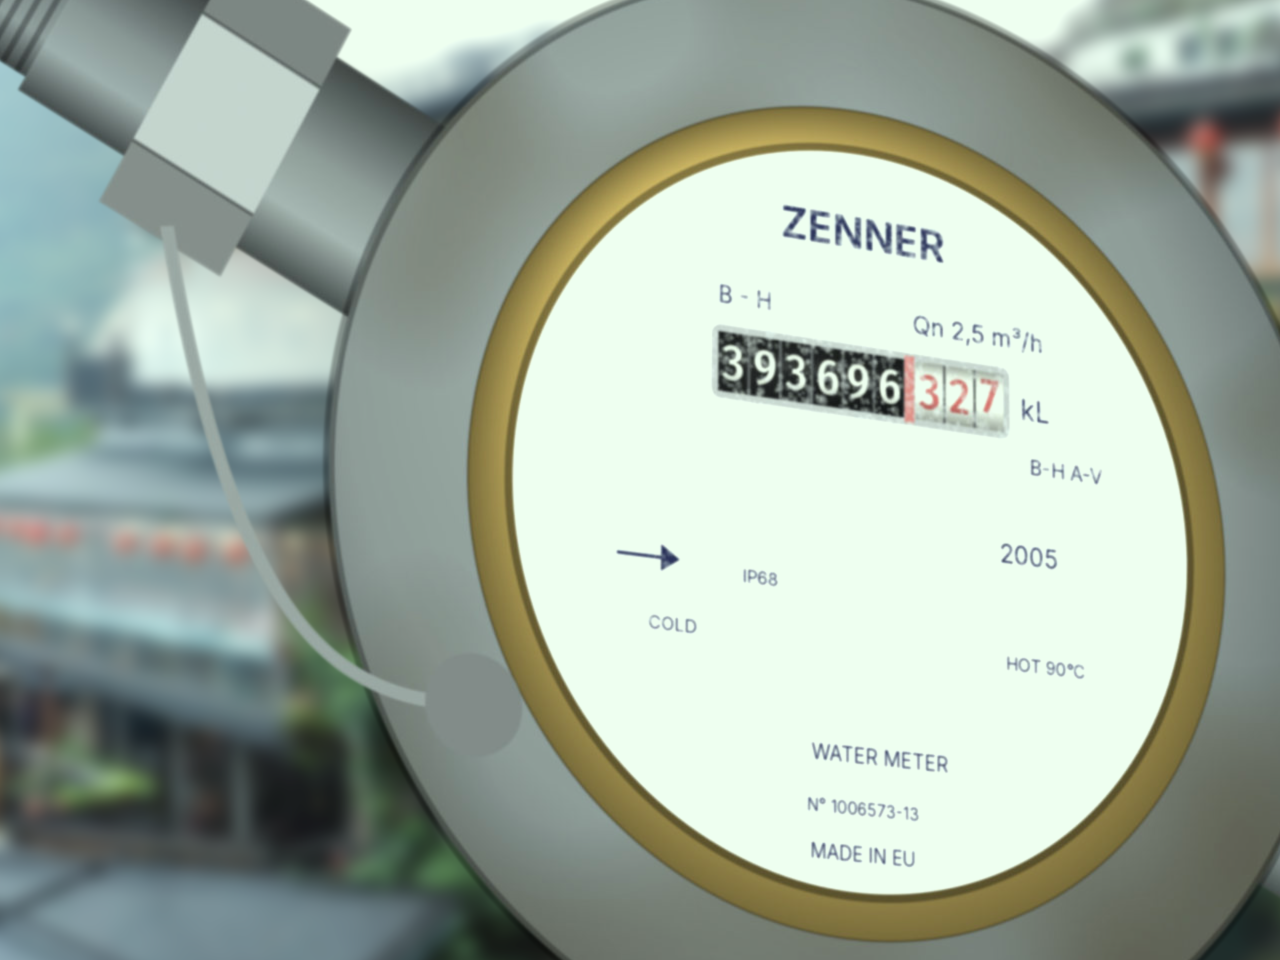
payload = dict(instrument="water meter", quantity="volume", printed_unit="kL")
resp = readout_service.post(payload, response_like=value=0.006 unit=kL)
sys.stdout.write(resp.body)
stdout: value=393696.327 unit=kL
